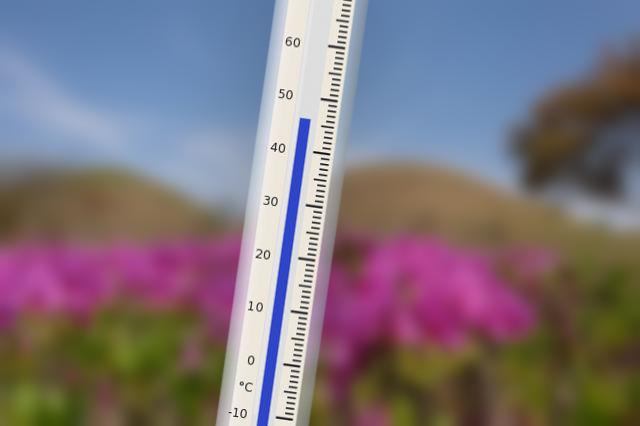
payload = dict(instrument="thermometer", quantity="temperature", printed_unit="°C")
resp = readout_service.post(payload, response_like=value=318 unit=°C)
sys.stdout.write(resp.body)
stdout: value=46 unit=°C
